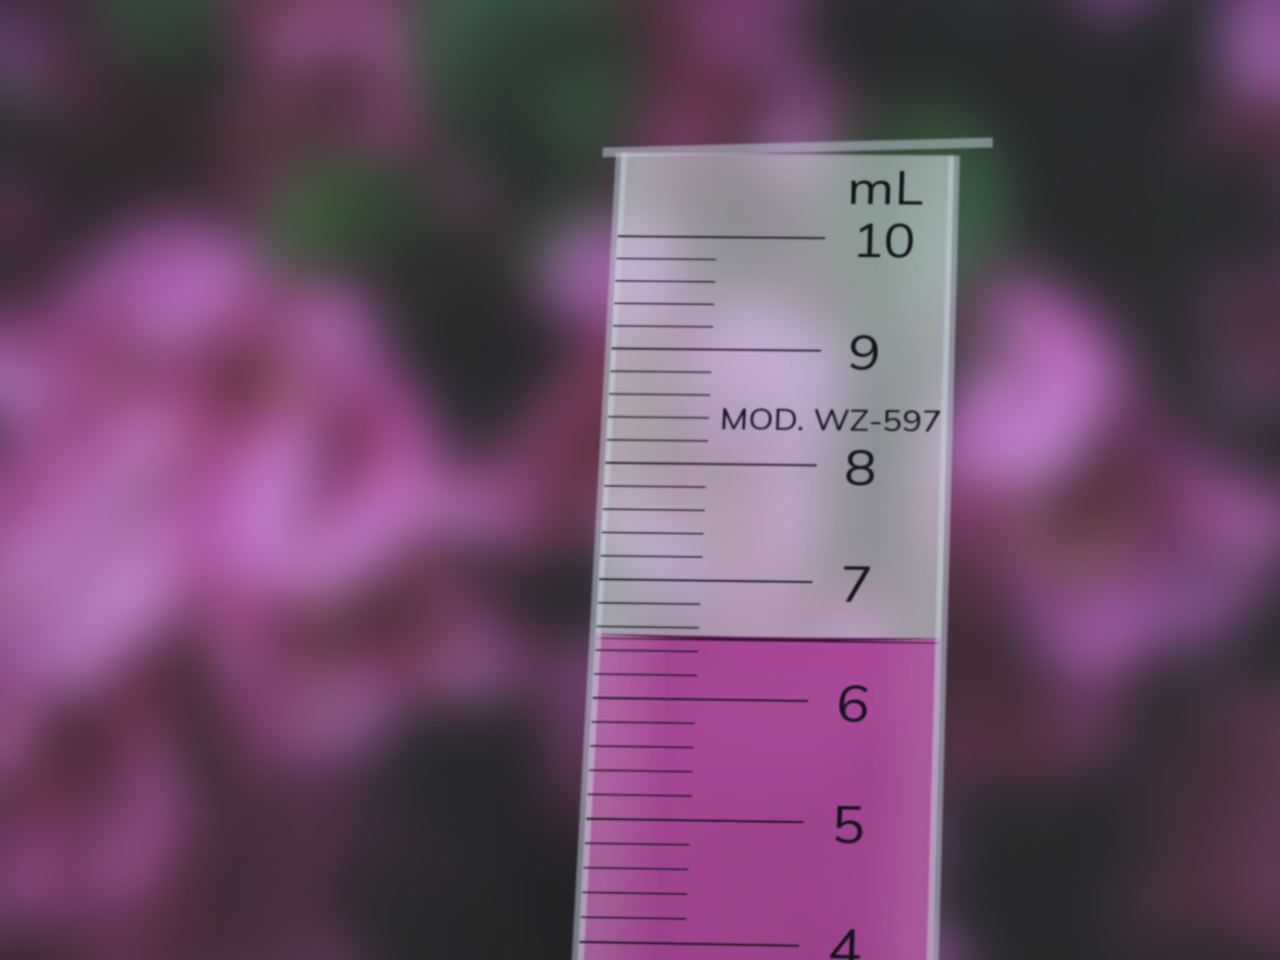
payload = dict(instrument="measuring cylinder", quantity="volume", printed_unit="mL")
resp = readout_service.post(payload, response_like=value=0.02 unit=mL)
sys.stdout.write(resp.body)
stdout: value=6.5 unit=mL
